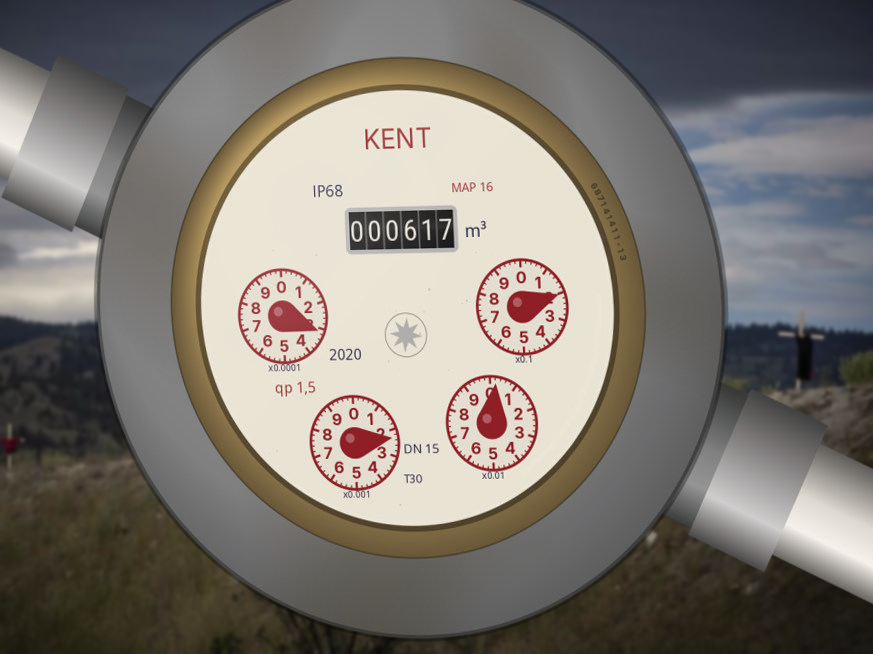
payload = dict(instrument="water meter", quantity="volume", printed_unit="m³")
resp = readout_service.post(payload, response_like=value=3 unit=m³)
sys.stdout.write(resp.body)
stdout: value=617.2023 unit=m³
